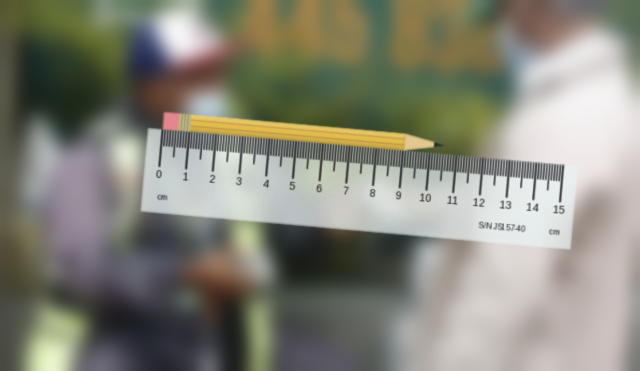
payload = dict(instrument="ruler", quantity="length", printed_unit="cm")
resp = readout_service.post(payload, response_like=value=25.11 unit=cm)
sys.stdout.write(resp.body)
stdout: value=10.5 unit=cm
